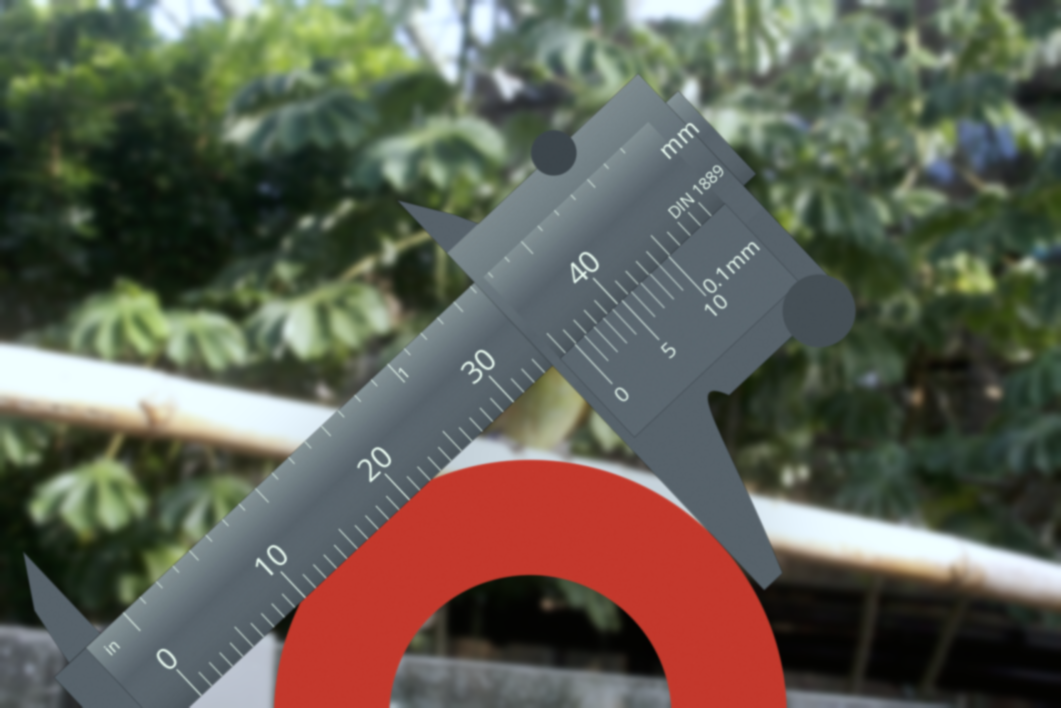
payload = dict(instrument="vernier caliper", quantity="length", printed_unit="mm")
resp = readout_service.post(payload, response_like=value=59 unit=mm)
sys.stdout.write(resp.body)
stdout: value=35.9 unit=mm
